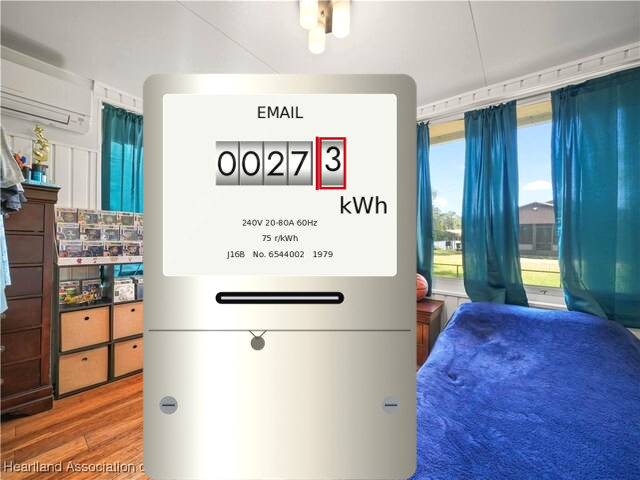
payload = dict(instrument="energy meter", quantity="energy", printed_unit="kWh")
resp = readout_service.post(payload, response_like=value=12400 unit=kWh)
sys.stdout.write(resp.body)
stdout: value=27.3 unit=kWh
